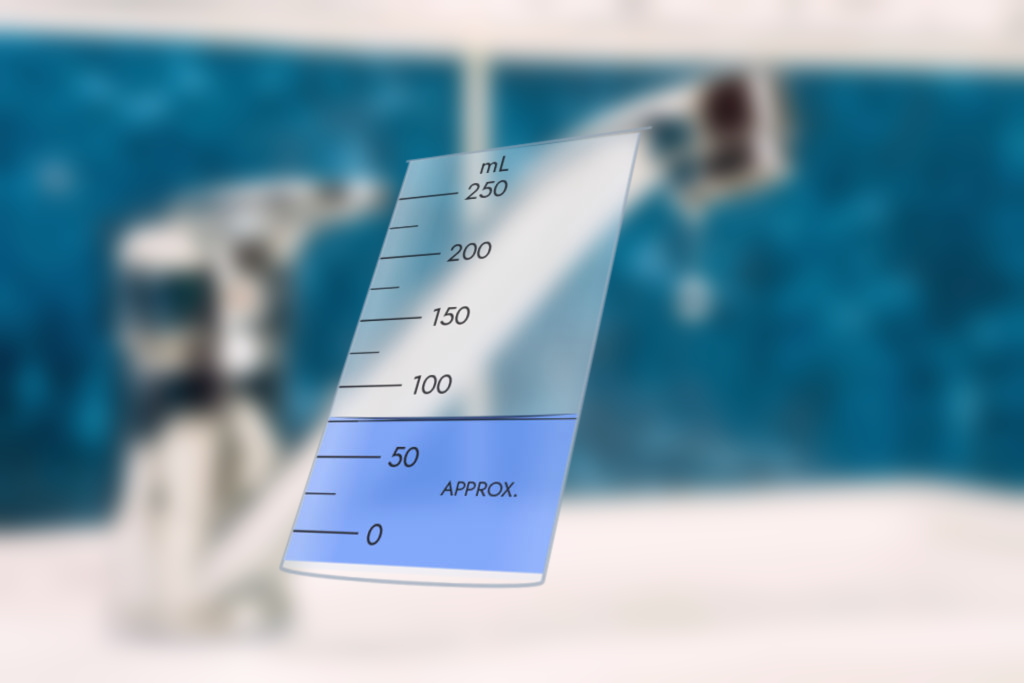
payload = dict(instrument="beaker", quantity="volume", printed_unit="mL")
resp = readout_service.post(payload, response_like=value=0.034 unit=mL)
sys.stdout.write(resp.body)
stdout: value=75 unit=mL
